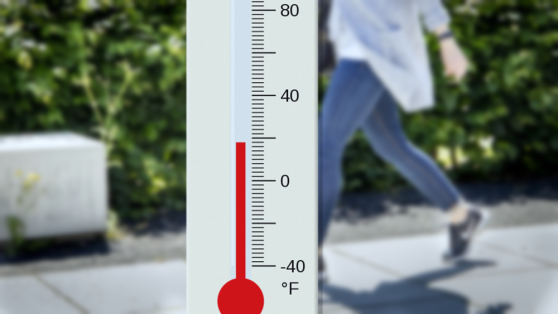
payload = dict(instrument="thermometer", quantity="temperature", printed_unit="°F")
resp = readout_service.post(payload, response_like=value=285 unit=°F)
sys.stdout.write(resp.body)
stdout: value=18 unit=°F
